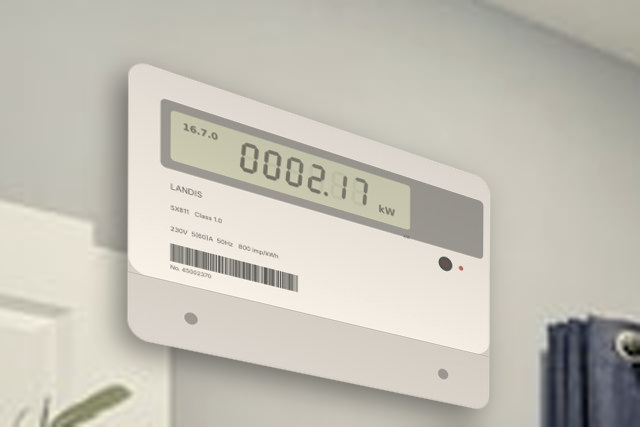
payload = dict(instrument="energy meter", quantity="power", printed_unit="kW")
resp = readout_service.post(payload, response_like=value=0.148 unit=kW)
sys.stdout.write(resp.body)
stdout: value=2.17 unit=kW
